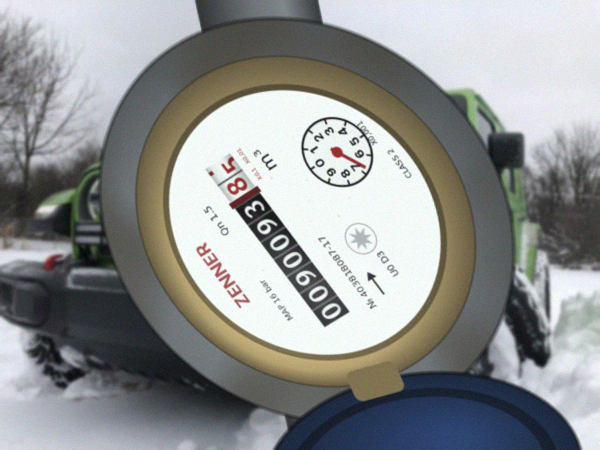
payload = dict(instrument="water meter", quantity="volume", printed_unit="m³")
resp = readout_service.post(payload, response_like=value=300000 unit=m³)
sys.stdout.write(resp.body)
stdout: value=90093.846 unit=m³
